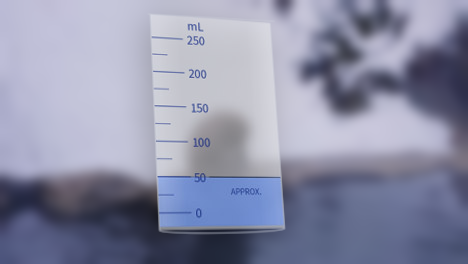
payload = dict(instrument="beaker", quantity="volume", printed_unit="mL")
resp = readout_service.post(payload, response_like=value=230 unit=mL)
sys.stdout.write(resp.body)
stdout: value=50 unit=mL
